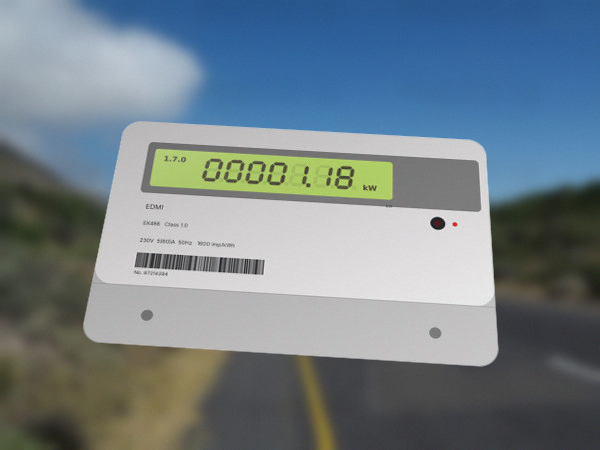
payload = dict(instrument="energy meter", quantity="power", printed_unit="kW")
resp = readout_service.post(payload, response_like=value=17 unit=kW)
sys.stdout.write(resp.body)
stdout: value=1.18 unit=kW
